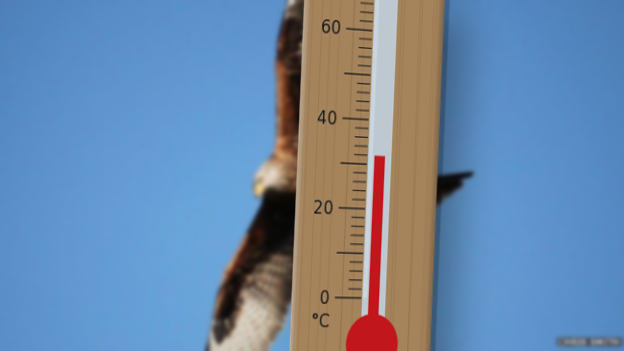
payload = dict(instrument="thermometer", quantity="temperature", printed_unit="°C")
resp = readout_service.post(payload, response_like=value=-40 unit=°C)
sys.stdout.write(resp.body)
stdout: value=32 unit=°C
